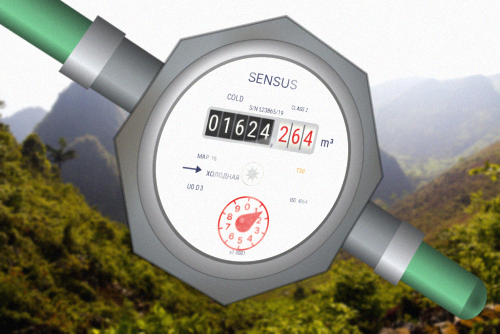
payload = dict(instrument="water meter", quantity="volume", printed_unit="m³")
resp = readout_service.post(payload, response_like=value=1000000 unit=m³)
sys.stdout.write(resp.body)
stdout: value=1624.2641 unit=m³
